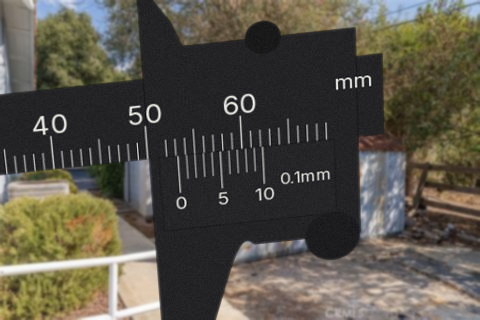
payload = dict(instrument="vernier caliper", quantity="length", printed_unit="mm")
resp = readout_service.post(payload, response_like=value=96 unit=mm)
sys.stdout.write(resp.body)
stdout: value=53.2 unit=mm
